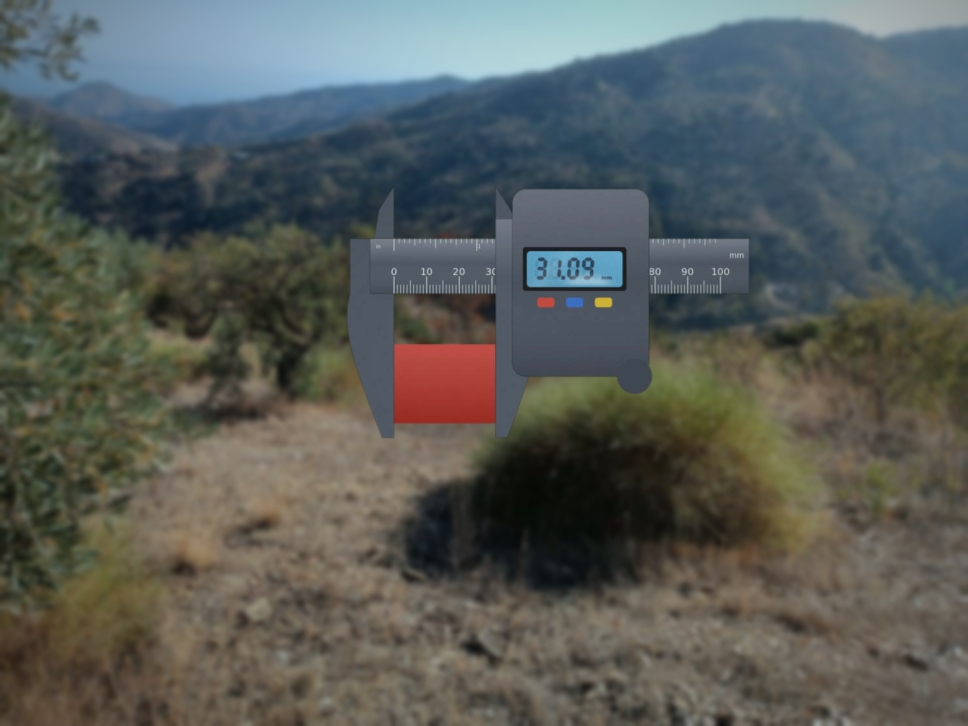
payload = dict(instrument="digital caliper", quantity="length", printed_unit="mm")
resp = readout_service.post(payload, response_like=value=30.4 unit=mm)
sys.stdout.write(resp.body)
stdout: value=31.09 unit=mm
